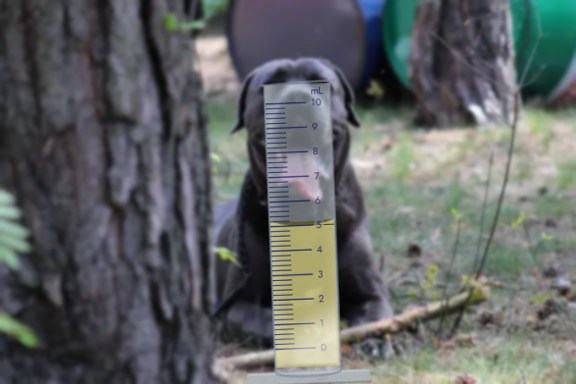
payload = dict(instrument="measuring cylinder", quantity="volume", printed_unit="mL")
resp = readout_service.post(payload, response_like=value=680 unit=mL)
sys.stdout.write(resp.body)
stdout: value=5 unit=mL
